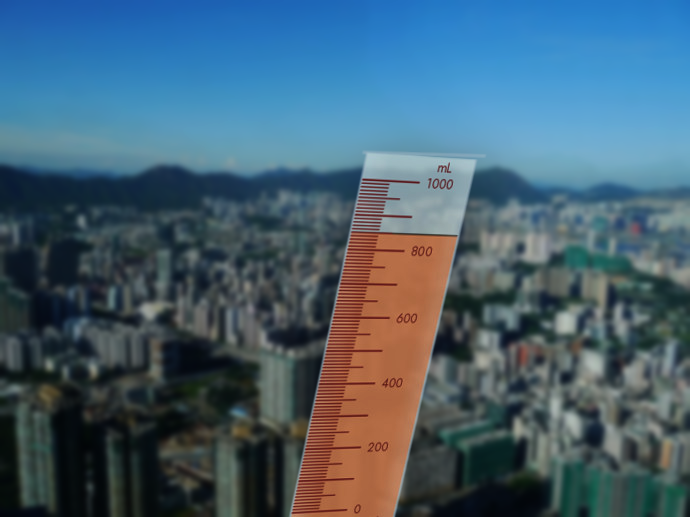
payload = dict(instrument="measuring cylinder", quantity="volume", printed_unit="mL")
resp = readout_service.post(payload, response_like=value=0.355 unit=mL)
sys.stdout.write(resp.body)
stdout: value=850 unit=mL
